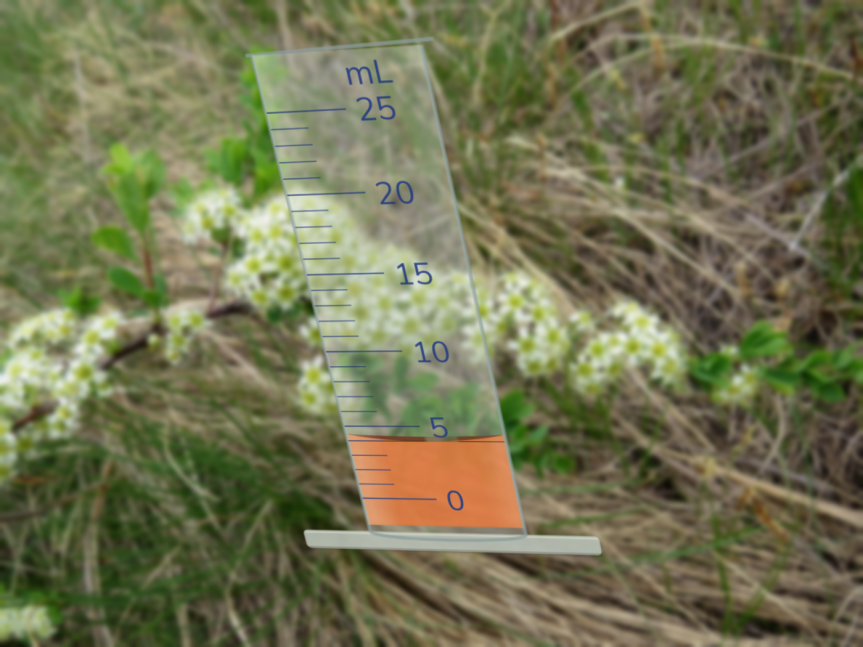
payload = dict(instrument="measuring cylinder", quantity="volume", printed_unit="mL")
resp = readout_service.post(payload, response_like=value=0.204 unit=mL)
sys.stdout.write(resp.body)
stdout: value=4 unit=mL
